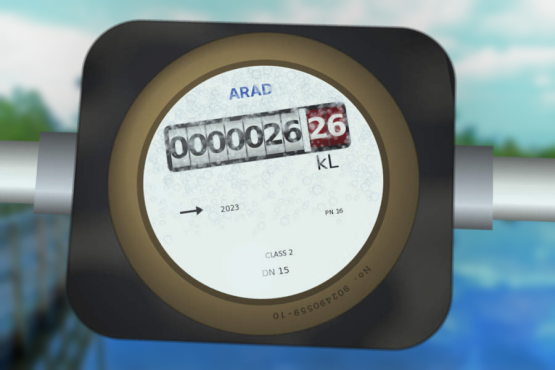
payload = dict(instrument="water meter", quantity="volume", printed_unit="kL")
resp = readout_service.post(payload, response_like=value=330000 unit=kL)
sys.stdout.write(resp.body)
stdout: value=26.26 unit=kL
